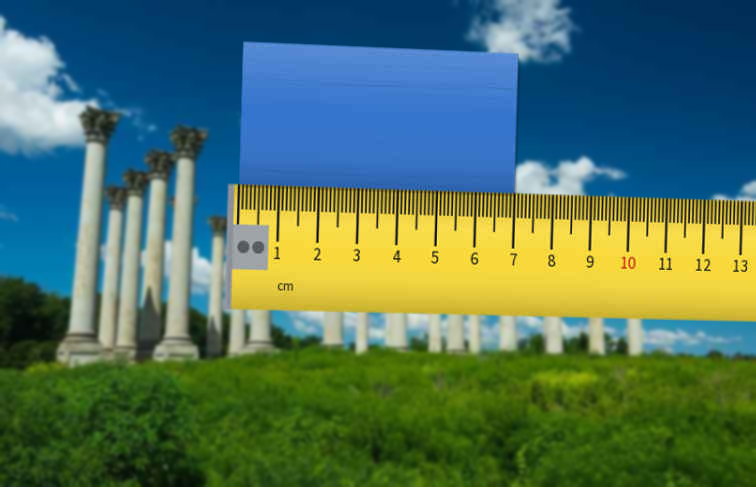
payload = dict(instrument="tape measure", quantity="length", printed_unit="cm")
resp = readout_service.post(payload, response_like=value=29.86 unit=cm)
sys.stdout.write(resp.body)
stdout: value=7 unit=cm
